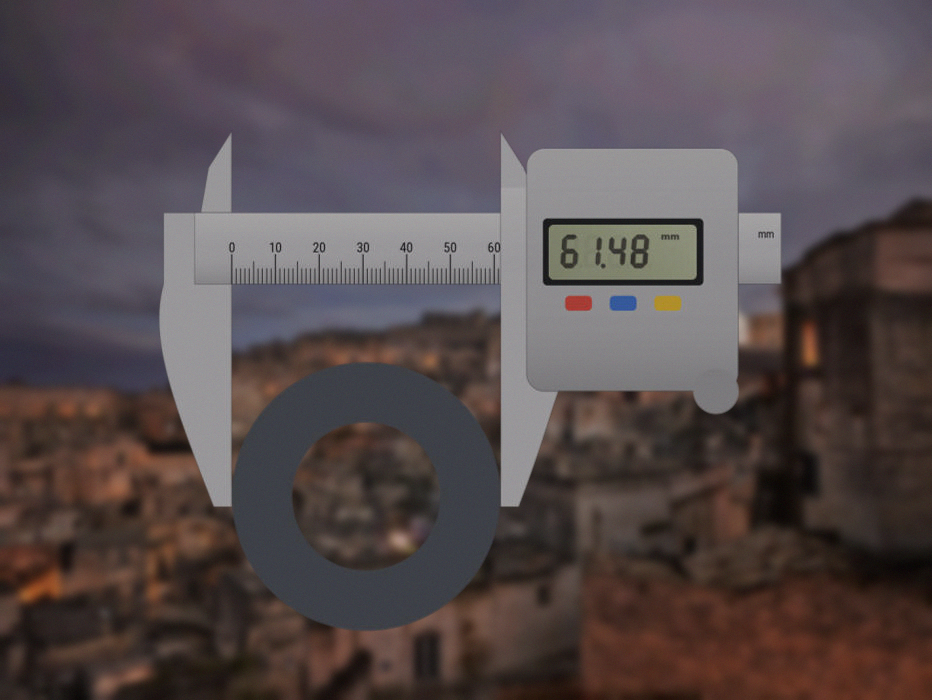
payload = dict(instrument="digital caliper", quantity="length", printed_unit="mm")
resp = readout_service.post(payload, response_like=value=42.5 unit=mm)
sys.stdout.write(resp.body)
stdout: value=61.48 unit=mm
